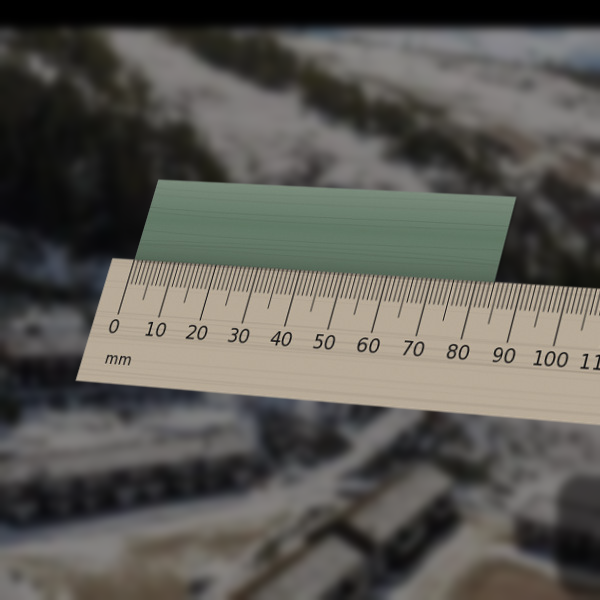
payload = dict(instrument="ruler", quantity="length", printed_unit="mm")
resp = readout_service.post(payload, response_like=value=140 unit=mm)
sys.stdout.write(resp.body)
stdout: value=84 unit=mm
